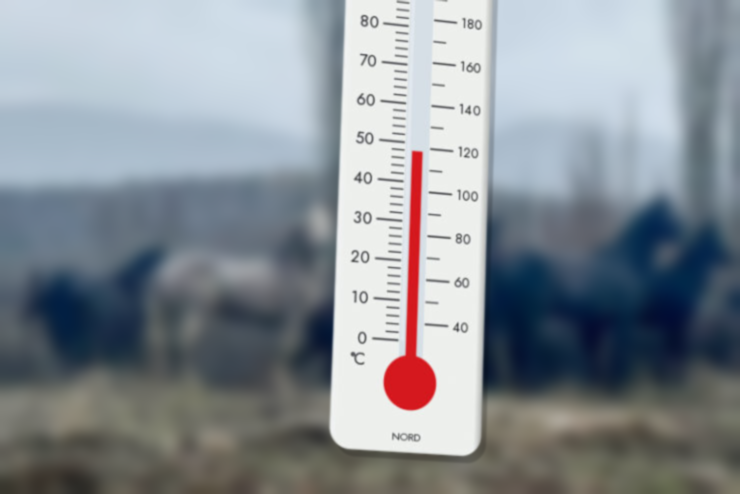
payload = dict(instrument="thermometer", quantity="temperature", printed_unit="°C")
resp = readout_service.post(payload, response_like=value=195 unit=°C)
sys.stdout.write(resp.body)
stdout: value=48 unit=°C
